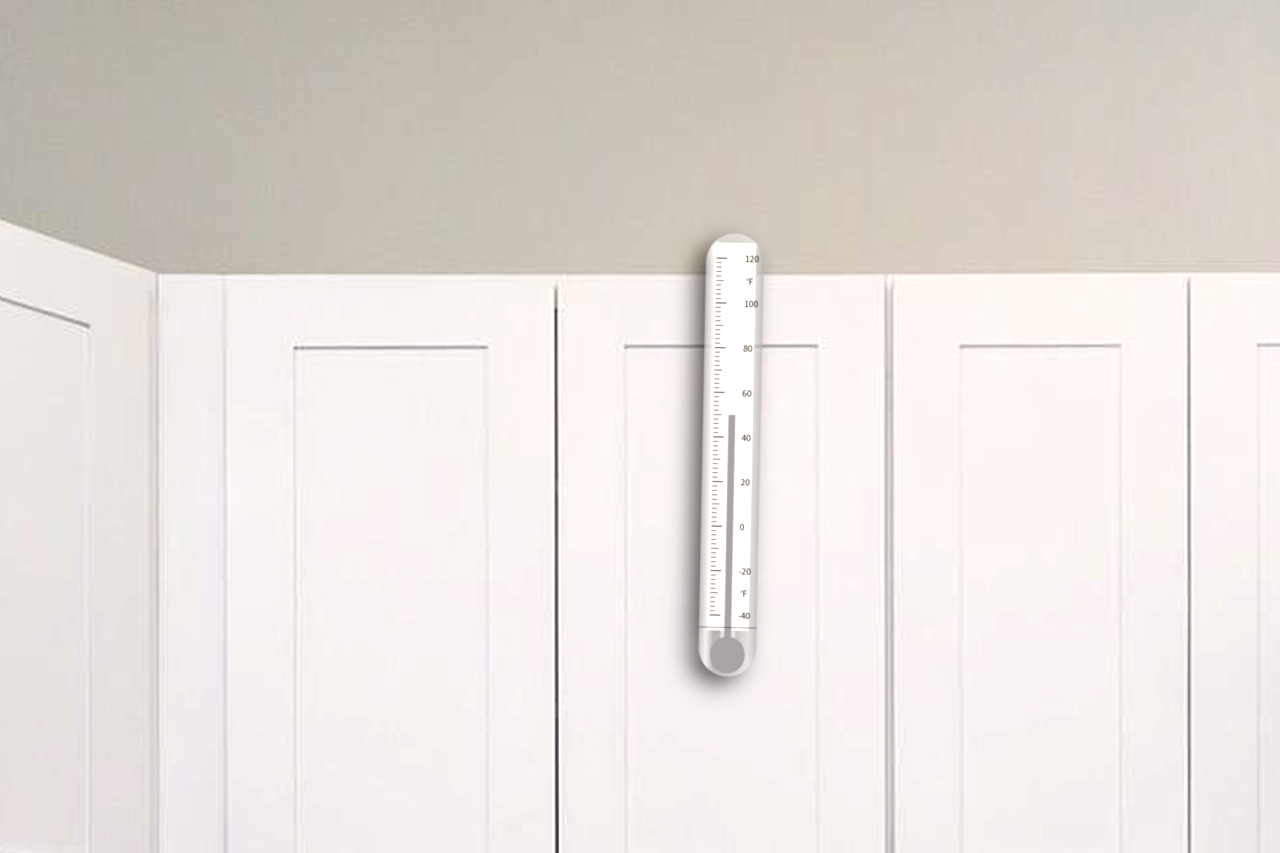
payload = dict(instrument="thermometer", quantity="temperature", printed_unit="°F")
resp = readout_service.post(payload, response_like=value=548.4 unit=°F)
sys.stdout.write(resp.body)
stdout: value=50 unit=°F
